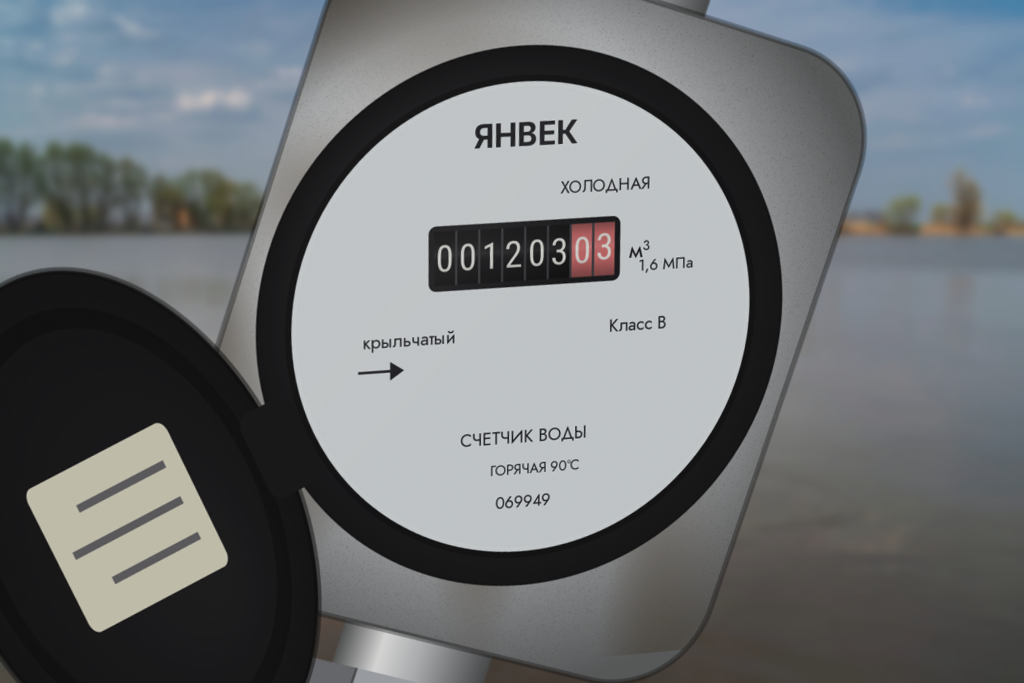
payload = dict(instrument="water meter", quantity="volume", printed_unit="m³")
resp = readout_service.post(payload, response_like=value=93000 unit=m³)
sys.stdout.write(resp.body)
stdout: value=1203.03 unit=m³
